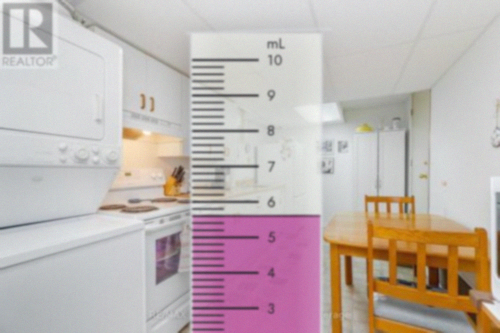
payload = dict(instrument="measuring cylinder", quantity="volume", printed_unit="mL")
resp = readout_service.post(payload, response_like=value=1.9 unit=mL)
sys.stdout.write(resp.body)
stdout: value=5.6 unit=mL
